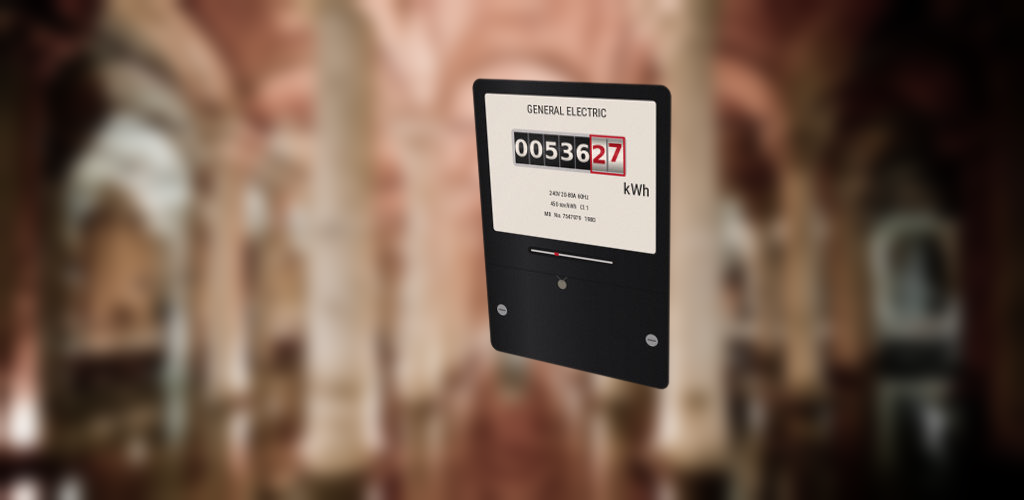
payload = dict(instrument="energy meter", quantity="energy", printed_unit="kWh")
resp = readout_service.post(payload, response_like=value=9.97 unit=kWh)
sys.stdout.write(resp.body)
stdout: value=536.27 unit=kWh
